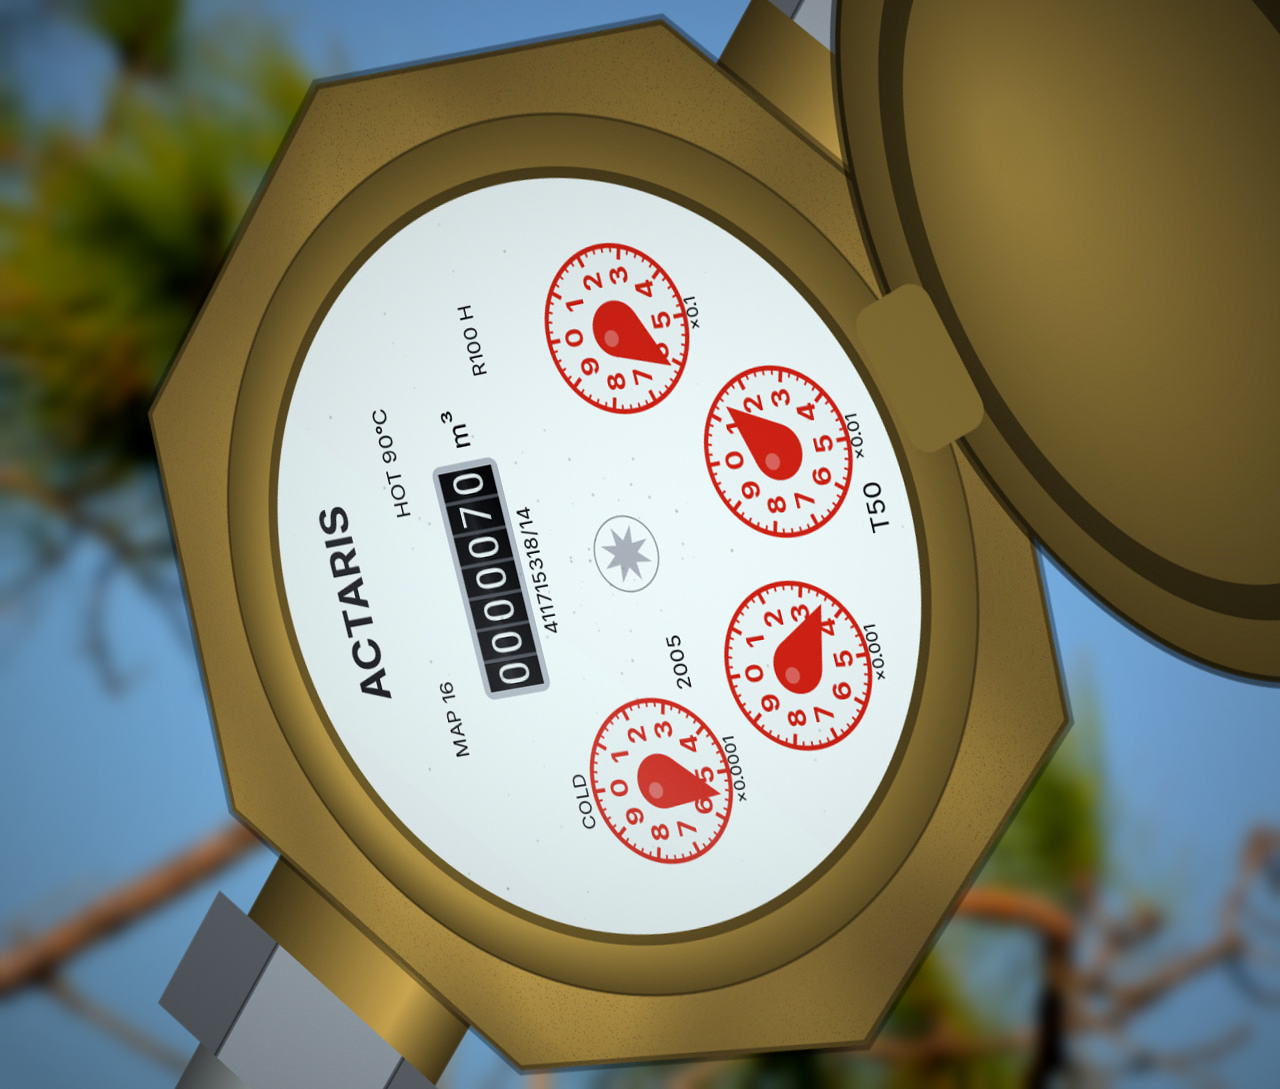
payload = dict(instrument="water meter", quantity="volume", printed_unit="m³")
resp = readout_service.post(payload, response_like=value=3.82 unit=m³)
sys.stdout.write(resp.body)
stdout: value=70.6135 unit=m³
